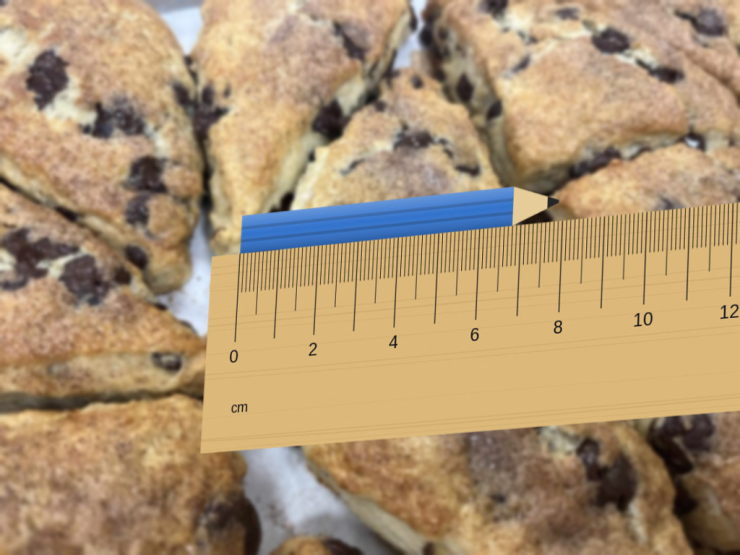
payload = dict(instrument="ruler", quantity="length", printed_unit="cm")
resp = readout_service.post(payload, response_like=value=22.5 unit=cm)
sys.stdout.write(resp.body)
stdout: value=7.9 unit=cm
